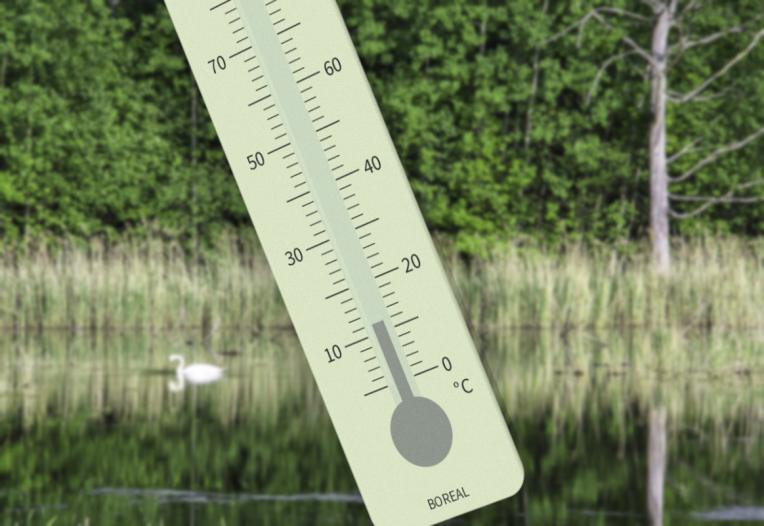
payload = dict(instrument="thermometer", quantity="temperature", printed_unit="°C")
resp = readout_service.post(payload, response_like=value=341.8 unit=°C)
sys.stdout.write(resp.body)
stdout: value=12 unit=°C
